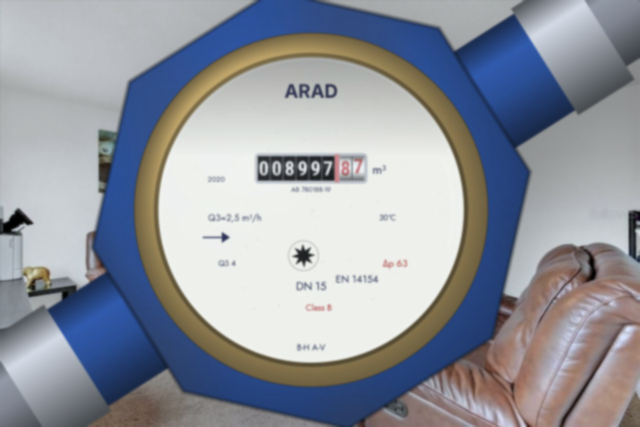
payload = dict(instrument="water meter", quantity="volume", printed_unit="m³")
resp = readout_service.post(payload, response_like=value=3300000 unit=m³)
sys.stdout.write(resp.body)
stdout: value=8997.87 unit=m³
